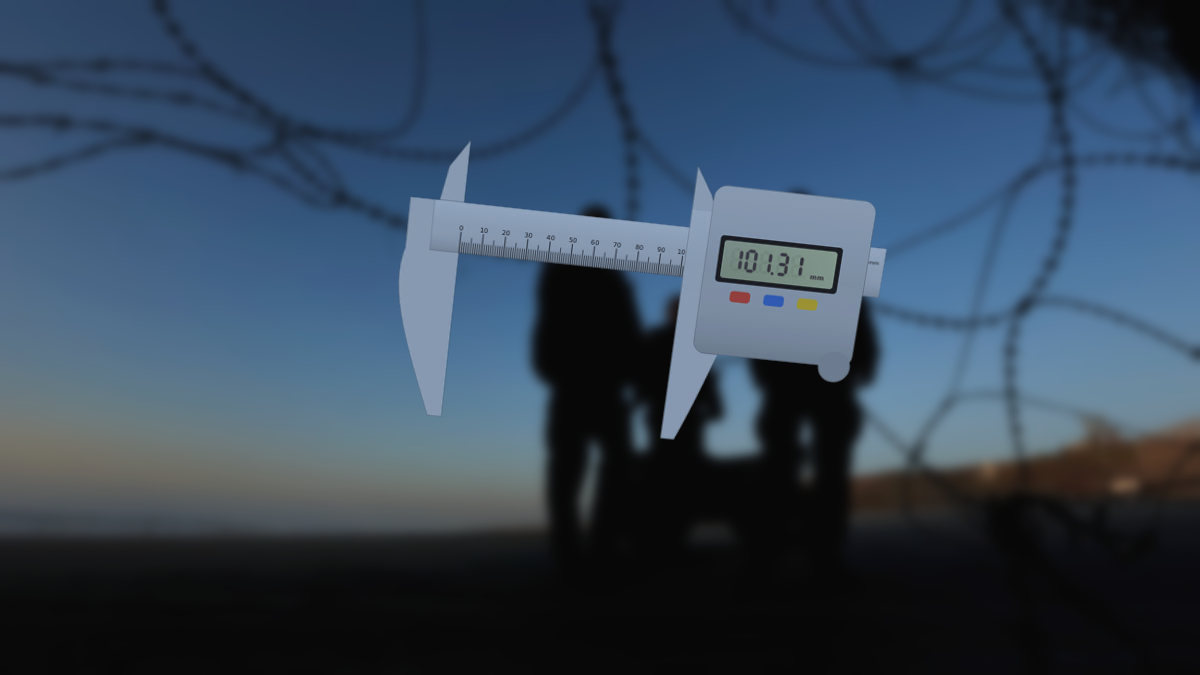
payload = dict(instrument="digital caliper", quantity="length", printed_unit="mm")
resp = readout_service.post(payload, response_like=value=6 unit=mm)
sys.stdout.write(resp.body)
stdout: value=101.31 unit=mm
